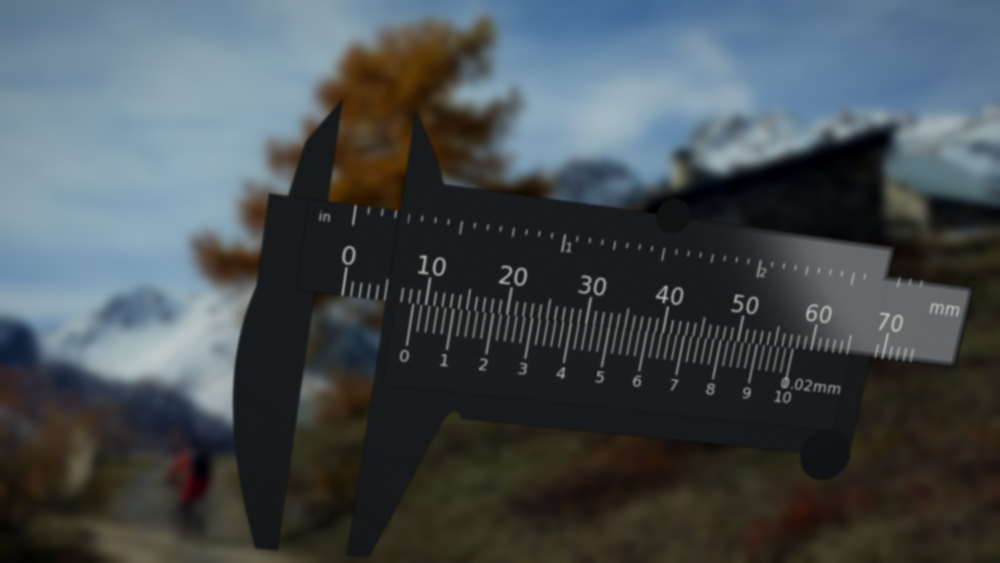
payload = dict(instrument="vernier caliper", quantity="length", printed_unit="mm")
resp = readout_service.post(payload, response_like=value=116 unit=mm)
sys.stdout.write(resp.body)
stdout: value=8.5 unit=mm
